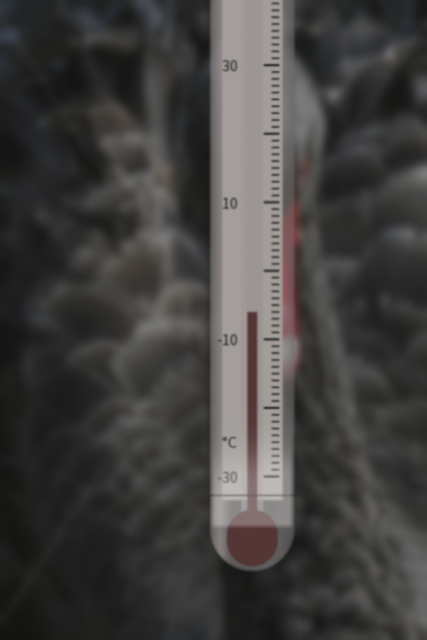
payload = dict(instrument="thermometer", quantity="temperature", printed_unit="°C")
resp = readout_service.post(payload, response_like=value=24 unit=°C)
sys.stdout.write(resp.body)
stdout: value=-6 unit=°C
